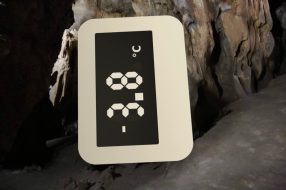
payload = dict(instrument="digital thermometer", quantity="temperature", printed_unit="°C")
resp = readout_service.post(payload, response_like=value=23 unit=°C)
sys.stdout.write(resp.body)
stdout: value=-3.8 unit=°C
